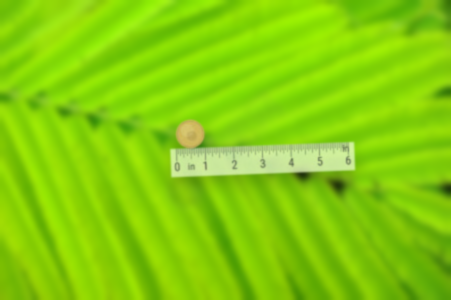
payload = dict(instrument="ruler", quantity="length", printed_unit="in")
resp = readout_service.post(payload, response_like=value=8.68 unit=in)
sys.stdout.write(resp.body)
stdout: value=1 unit=in
